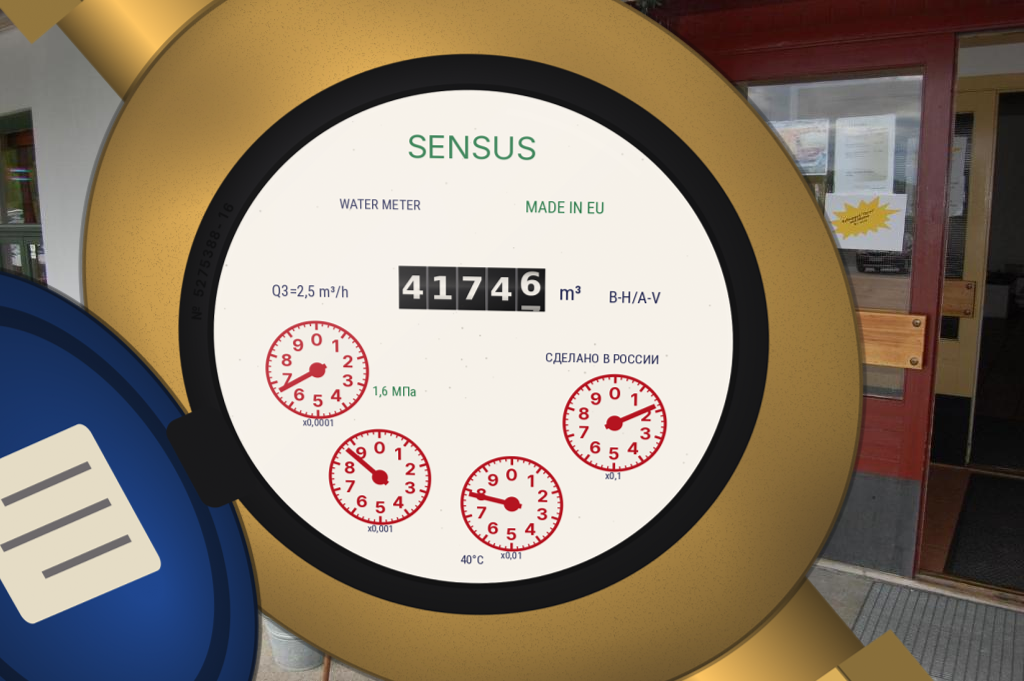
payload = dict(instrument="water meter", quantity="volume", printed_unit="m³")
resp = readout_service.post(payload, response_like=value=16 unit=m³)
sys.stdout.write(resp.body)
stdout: value=41746.1786 unit=m³
